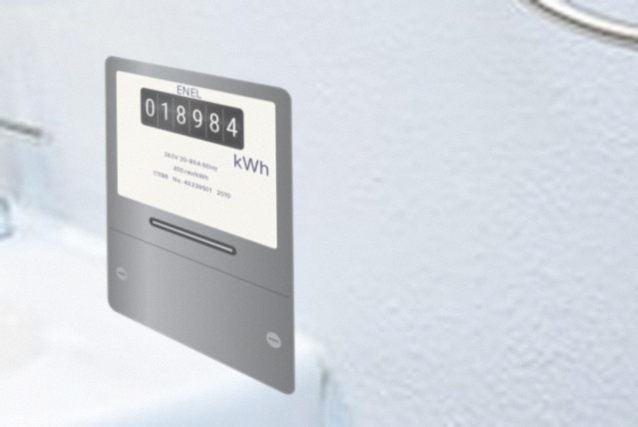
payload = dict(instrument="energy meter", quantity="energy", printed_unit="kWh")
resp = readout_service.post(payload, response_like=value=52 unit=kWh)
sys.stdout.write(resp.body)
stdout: value=18984 unit=kWh
